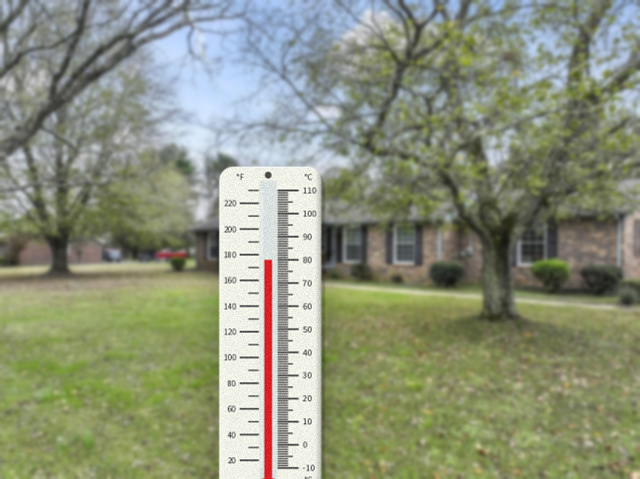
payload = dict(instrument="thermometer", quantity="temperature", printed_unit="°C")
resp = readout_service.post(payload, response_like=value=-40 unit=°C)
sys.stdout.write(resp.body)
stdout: value=80 unit=°C
